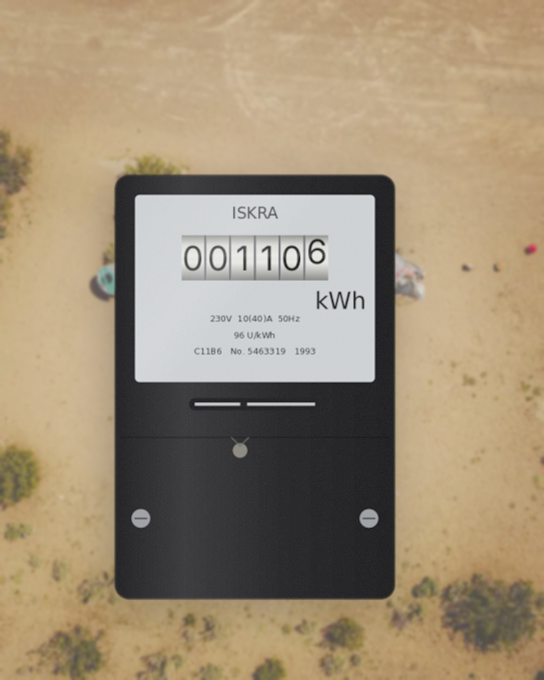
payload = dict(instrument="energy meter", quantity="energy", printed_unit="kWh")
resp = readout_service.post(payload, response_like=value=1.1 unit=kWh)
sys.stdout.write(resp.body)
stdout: value=1106 unit=kWh
